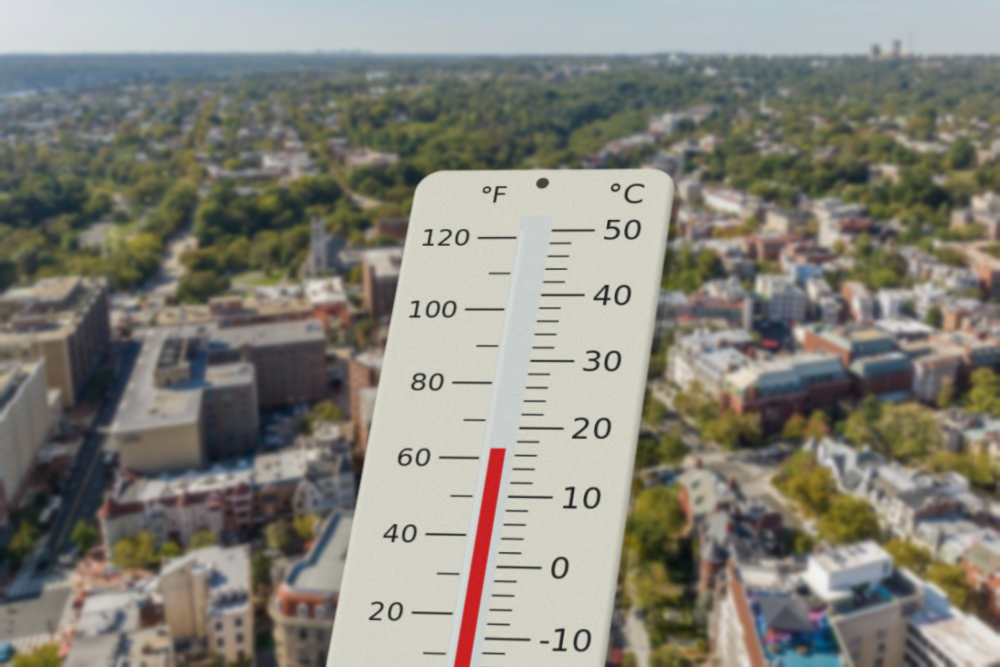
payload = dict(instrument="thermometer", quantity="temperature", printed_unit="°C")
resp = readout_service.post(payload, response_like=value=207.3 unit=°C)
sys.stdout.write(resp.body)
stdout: value=17 unit=°C
